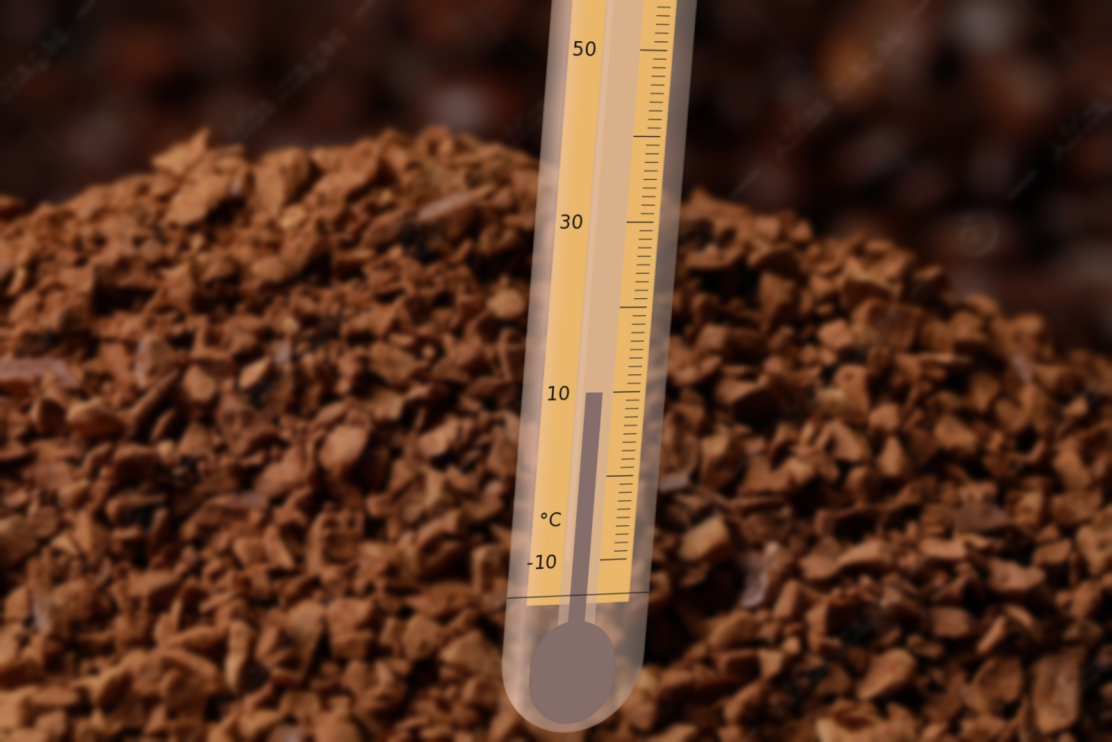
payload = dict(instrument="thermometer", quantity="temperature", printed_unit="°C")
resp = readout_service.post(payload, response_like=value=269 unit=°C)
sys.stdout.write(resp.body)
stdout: value=10 unit=°C
